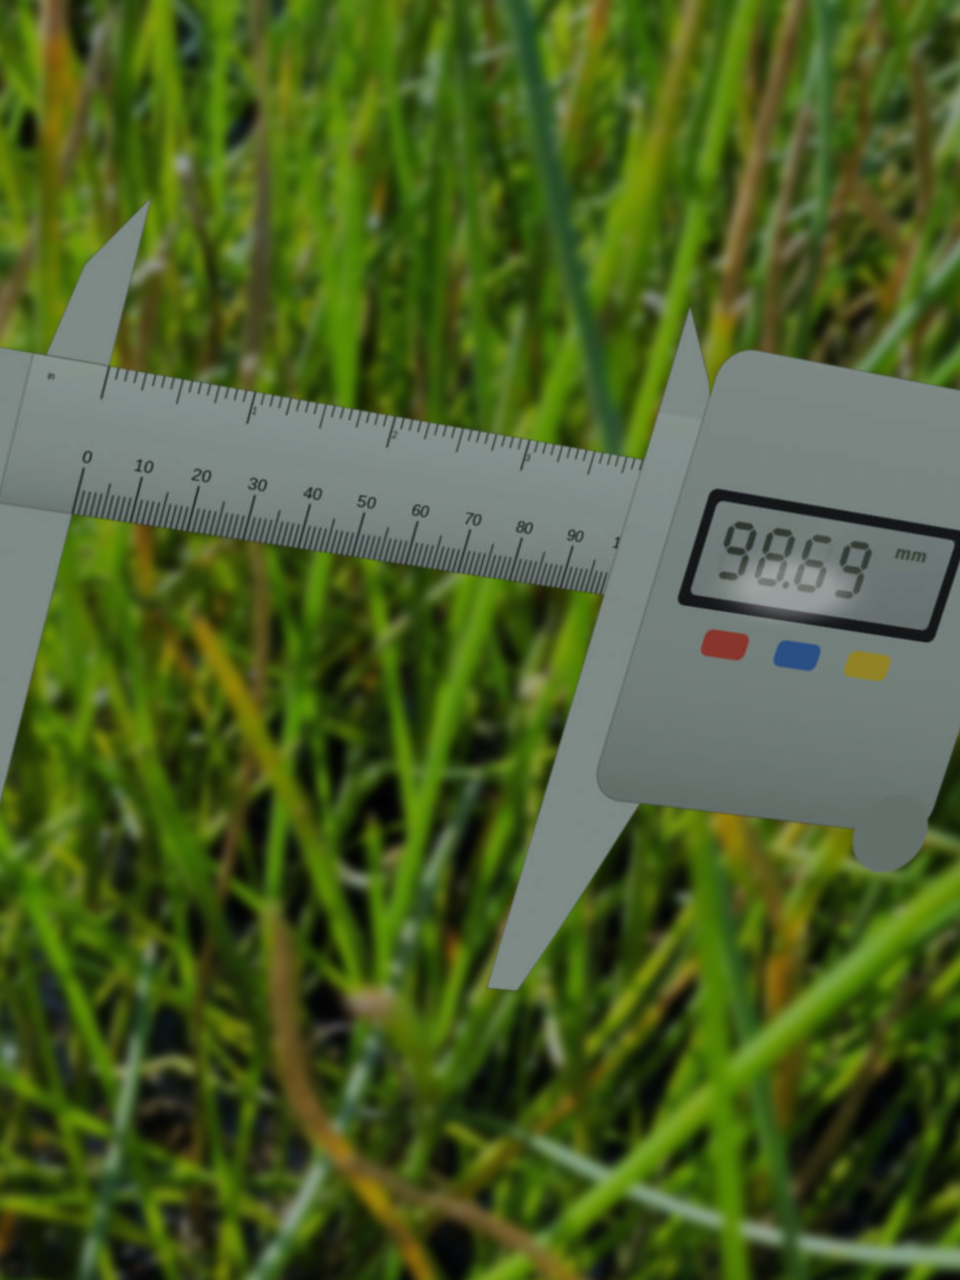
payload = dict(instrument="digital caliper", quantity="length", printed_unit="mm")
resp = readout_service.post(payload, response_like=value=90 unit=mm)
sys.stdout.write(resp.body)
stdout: value=98.69 unit=mm
